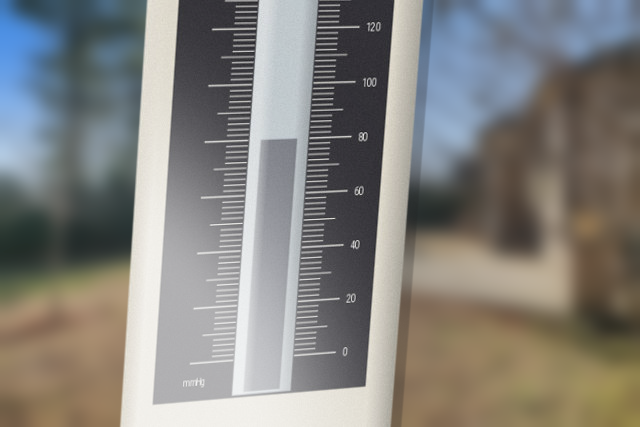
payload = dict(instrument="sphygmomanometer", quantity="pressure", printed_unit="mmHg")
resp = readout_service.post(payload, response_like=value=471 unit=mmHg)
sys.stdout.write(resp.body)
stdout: value=80 unit=mmHg
